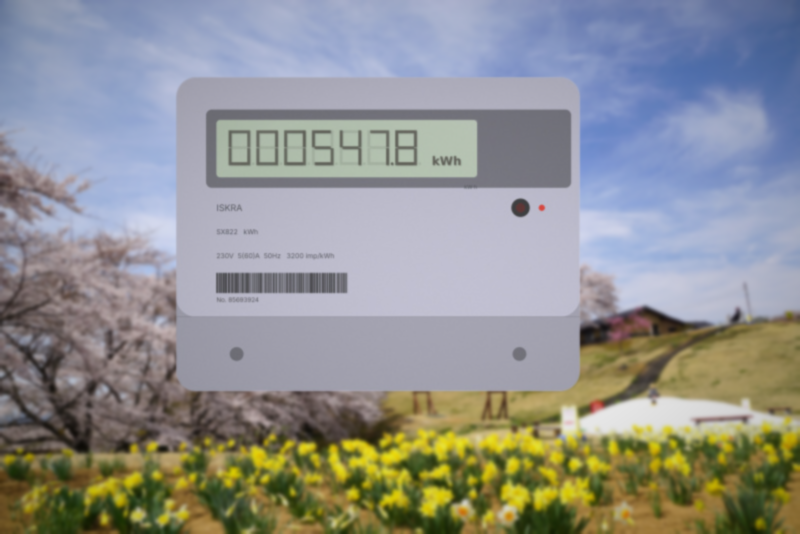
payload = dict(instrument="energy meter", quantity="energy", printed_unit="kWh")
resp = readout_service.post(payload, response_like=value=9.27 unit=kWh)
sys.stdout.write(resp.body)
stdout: value=547.8 unit=kWh
